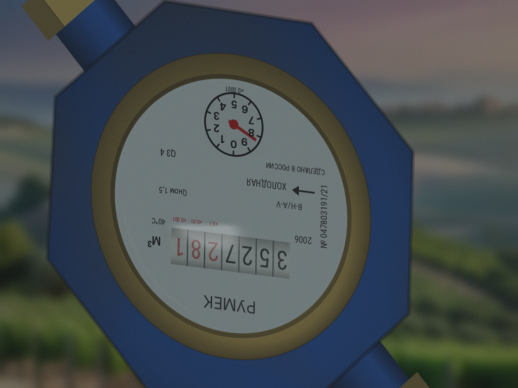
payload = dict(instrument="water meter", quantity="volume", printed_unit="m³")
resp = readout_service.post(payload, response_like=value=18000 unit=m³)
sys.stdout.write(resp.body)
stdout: value=3527.2818 unit=m³
